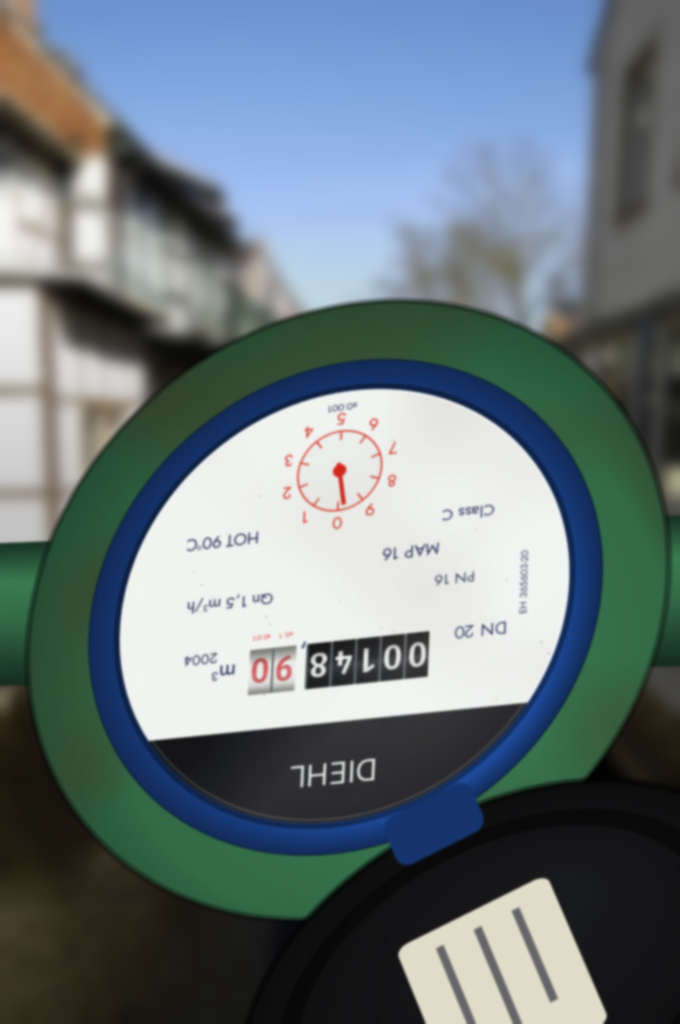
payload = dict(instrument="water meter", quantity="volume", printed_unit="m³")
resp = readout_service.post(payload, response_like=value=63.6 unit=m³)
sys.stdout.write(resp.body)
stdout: value=148.899 unit=m³
